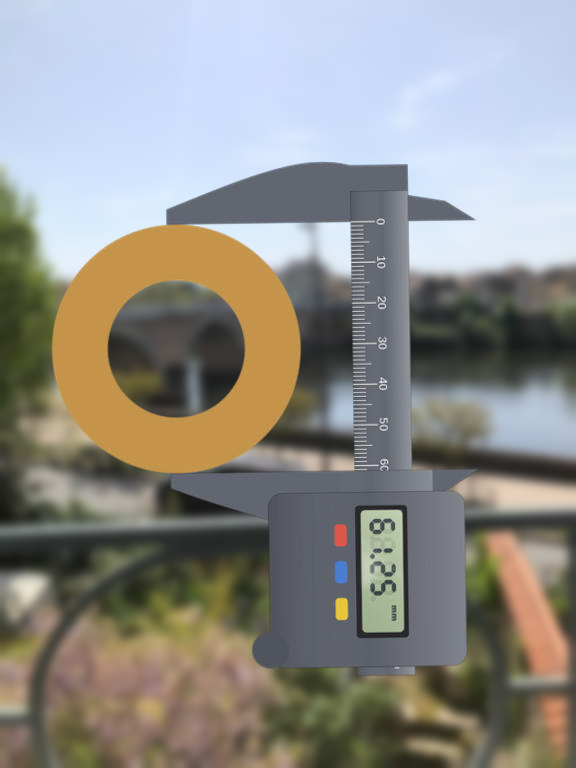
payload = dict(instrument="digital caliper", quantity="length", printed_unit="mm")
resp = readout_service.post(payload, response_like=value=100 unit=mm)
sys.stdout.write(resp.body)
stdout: value=61.25 unit=mm
